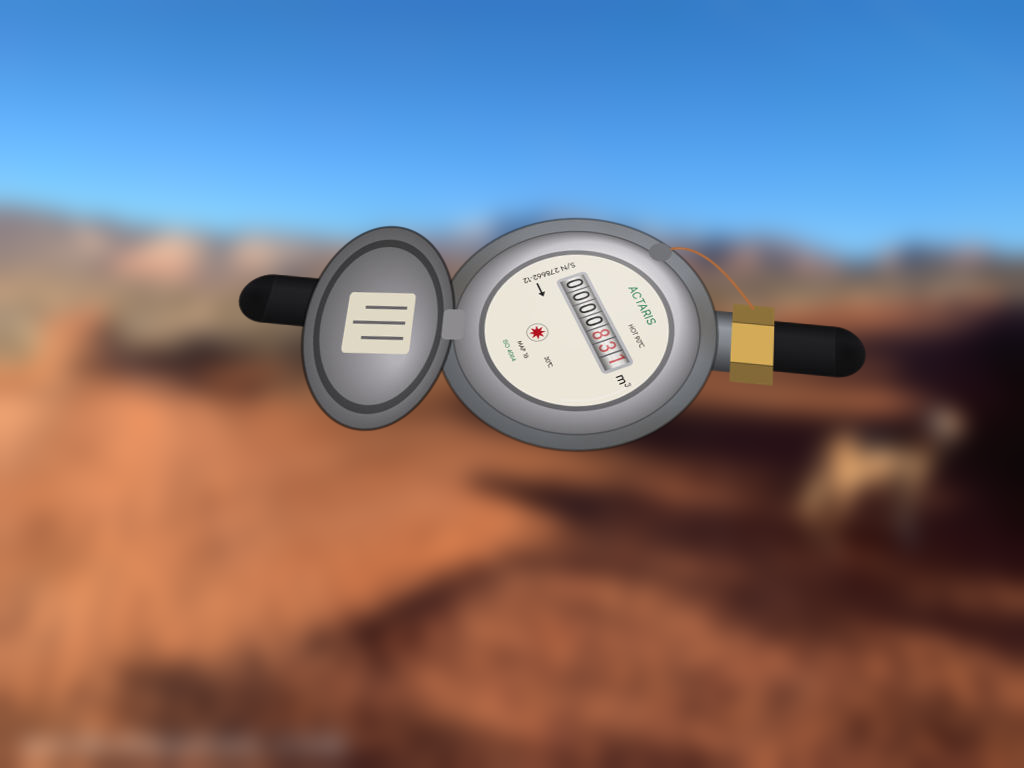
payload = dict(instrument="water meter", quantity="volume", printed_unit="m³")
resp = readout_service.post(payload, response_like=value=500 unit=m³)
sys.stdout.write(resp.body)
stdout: value=0.831 unit=m³
